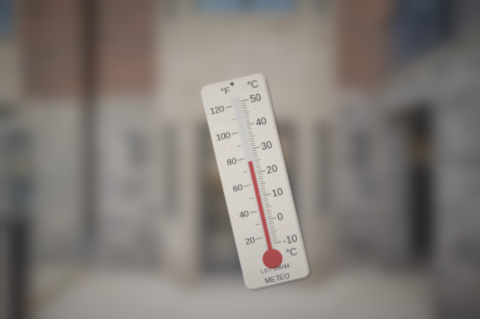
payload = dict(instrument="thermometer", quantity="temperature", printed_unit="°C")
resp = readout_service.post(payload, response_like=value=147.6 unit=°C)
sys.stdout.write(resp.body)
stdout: value=25 unit=°C
